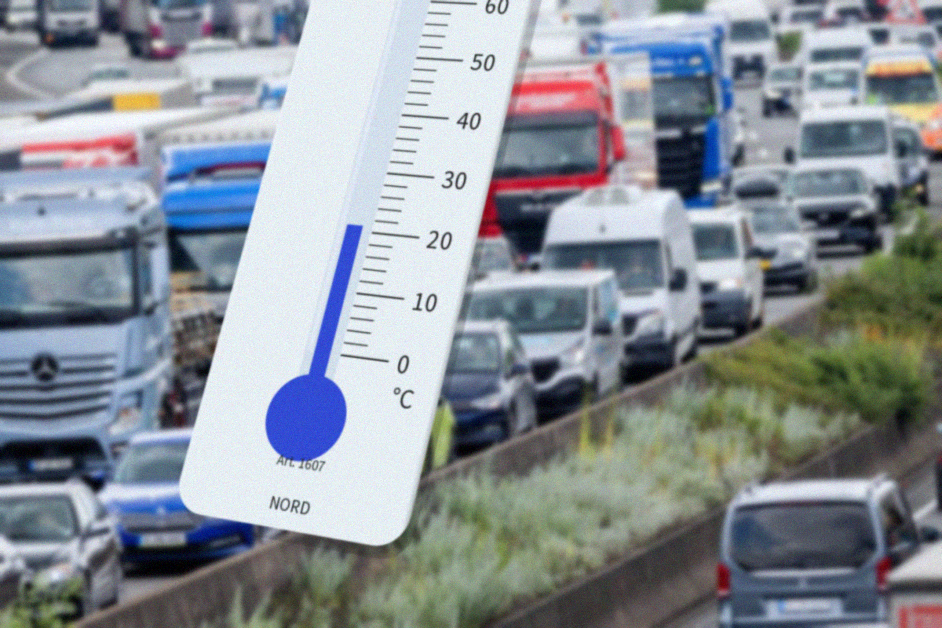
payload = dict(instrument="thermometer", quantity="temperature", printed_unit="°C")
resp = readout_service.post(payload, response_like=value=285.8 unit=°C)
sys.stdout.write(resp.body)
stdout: value=21 unit=°C
